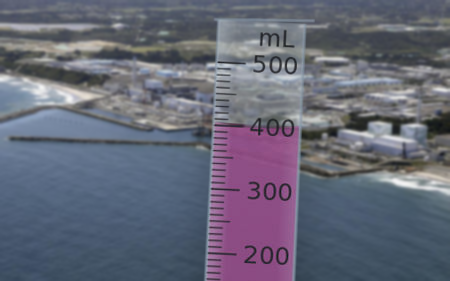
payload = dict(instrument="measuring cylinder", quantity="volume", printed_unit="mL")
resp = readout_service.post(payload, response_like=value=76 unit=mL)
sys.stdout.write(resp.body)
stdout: value=400 unit=mL
